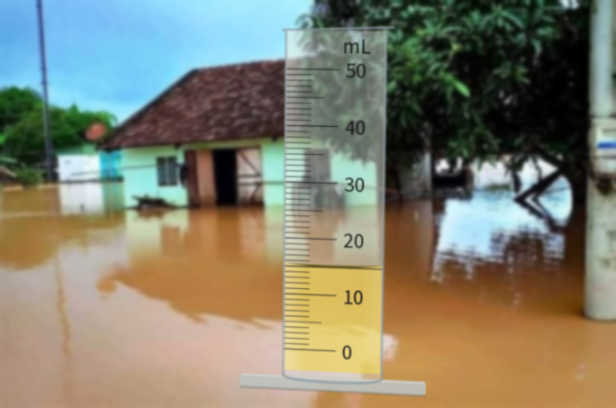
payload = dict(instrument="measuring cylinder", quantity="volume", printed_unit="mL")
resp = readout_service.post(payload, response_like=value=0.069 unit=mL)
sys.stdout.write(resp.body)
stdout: value=15 unit=mL
